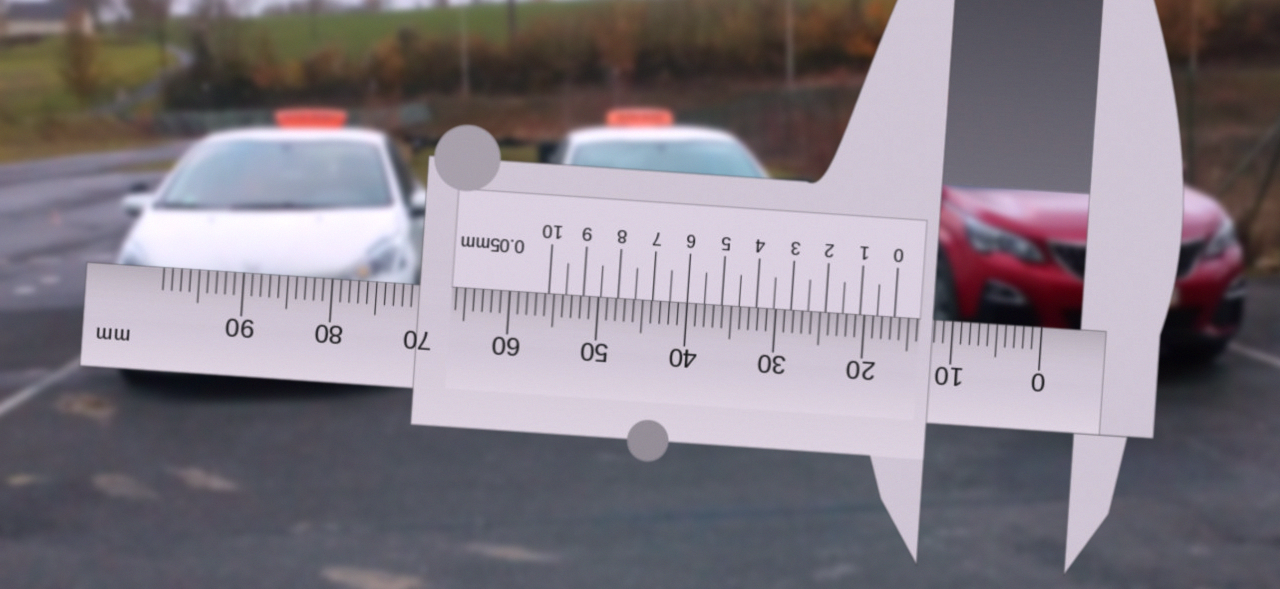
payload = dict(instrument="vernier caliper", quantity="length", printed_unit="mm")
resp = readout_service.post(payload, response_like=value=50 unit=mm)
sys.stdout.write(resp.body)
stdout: value=16.6 unit=mm
